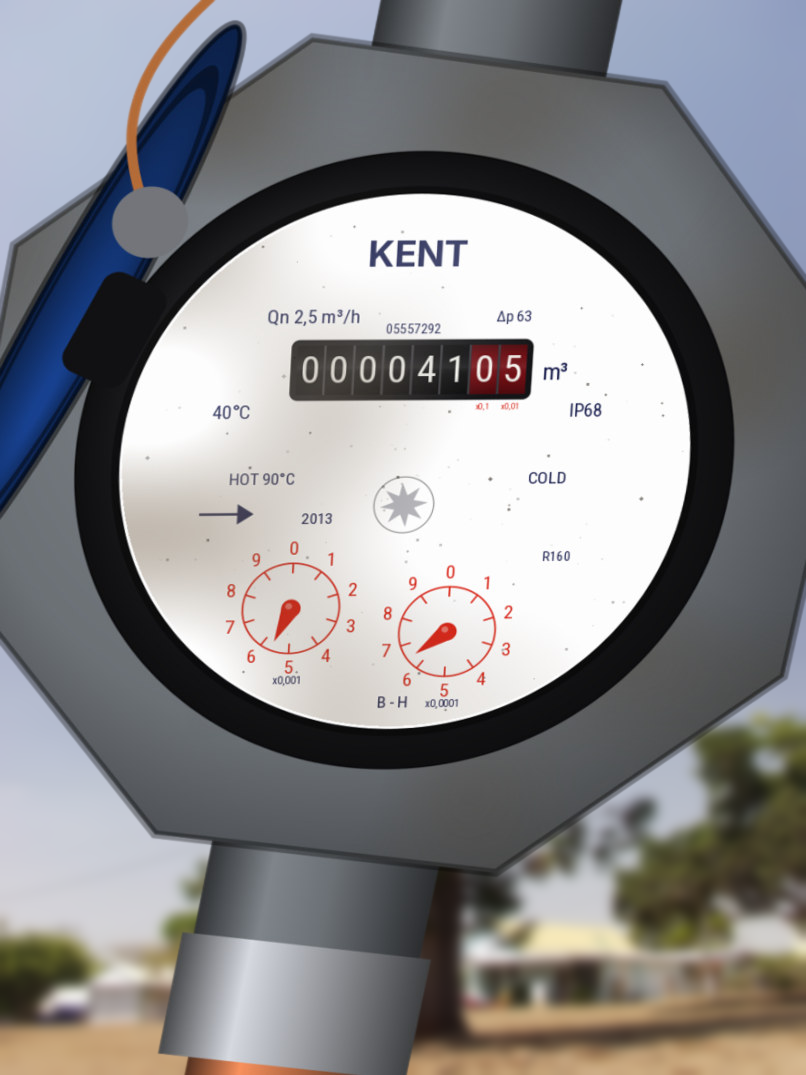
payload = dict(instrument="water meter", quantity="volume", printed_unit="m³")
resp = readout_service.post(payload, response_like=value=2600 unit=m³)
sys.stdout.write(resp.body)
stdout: value=41.0556 unit=m³
